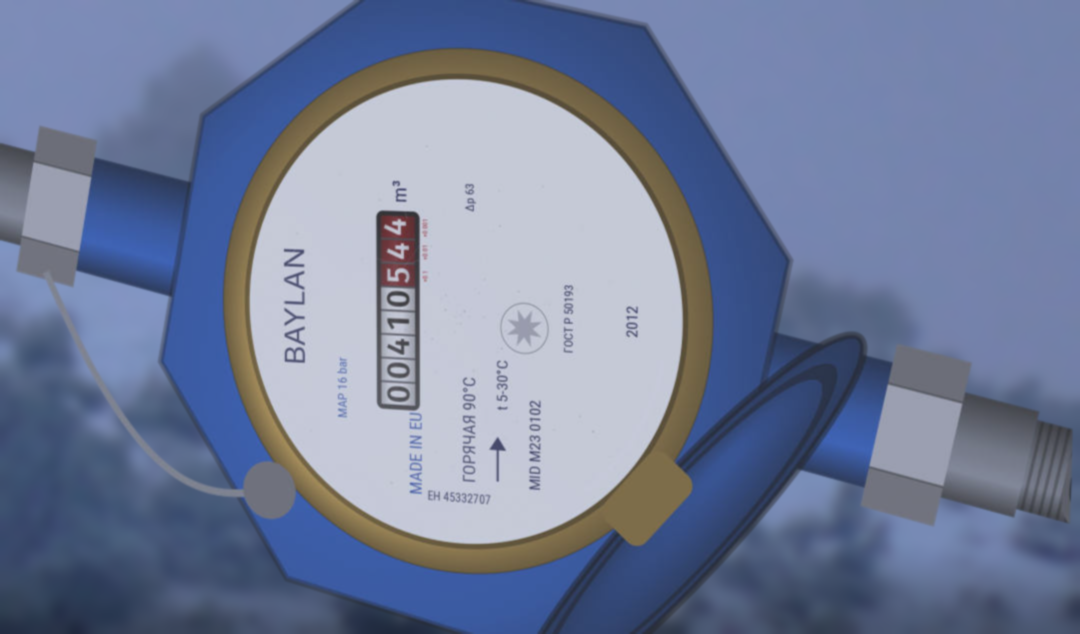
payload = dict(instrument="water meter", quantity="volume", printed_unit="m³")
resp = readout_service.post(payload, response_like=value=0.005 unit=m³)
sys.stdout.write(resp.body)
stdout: value=410.544 unit=m³
